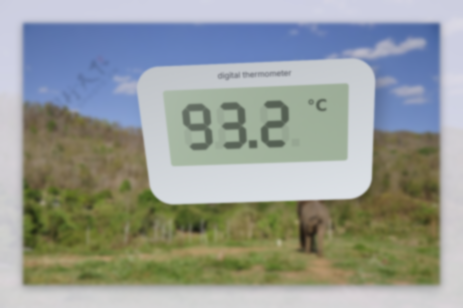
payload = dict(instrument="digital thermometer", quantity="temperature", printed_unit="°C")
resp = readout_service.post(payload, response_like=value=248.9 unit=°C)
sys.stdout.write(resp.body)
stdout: value=93.2 unit=°C
